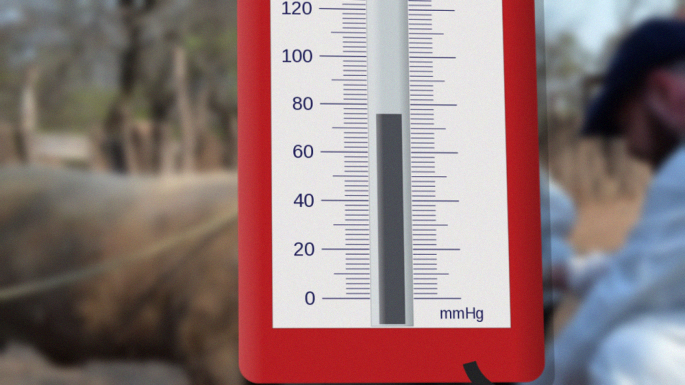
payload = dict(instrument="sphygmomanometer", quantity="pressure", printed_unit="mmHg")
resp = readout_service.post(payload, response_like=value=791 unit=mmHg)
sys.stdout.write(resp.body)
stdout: value=76 unit=mmHg
